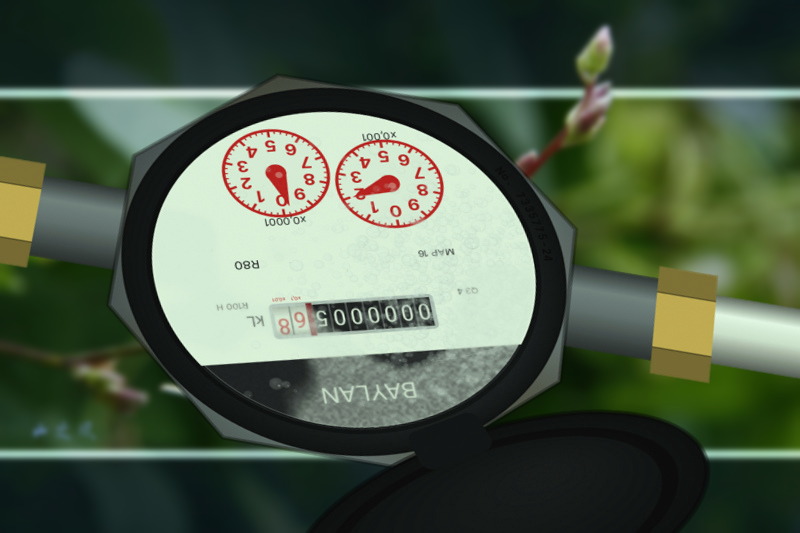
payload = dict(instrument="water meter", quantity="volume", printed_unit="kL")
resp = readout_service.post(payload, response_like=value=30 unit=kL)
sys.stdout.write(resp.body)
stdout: value=5.6819 unit=kL
